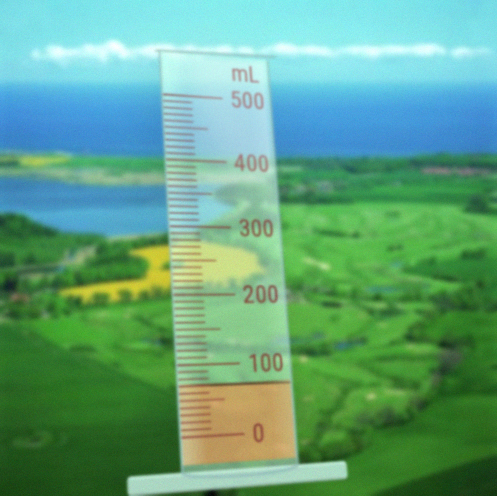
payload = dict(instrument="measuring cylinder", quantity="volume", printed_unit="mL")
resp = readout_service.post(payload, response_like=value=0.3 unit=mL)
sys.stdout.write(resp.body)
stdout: value=70 unit=mL
